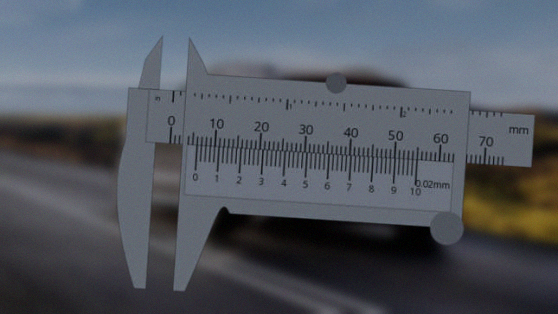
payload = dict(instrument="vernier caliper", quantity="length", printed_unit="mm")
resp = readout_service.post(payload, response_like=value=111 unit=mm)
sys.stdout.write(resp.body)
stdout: value=6.0 unit=mm
